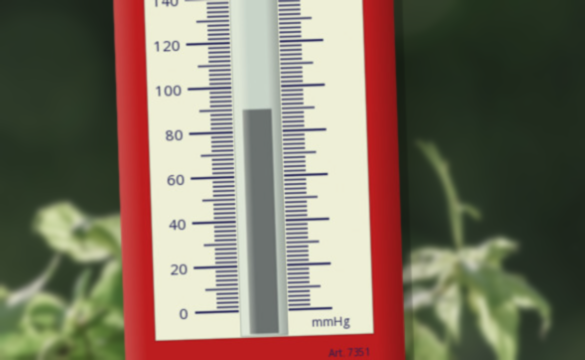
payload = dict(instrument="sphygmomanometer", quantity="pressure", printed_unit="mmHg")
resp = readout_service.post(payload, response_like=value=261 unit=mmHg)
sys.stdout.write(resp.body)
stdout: value=90 unit=mmHg
